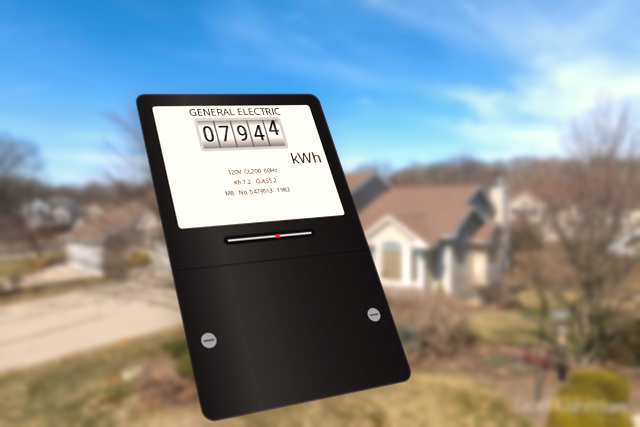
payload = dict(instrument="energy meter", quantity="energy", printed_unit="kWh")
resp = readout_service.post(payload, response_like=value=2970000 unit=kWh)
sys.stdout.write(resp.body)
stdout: value=7944 unit=kWh
